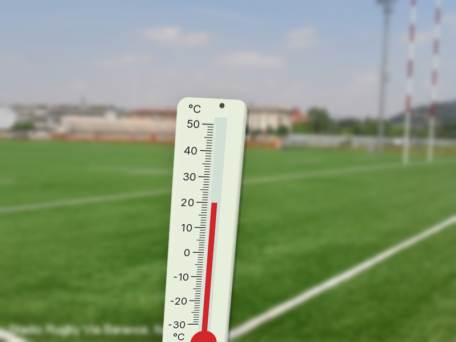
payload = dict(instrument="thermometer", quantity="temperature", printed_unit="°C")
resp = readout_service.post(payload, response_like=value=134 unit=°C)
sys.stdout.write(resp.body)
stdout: value=20 unit=°C
